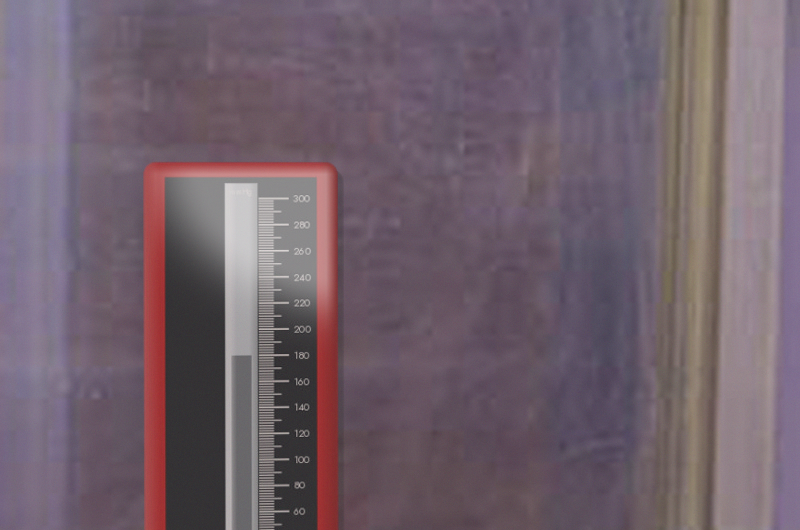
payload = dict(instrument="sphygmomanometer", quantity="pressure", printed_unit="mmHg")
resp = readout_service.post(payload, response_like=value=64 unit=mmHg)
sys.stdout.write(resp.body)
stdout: value=180 unit=mmHg
